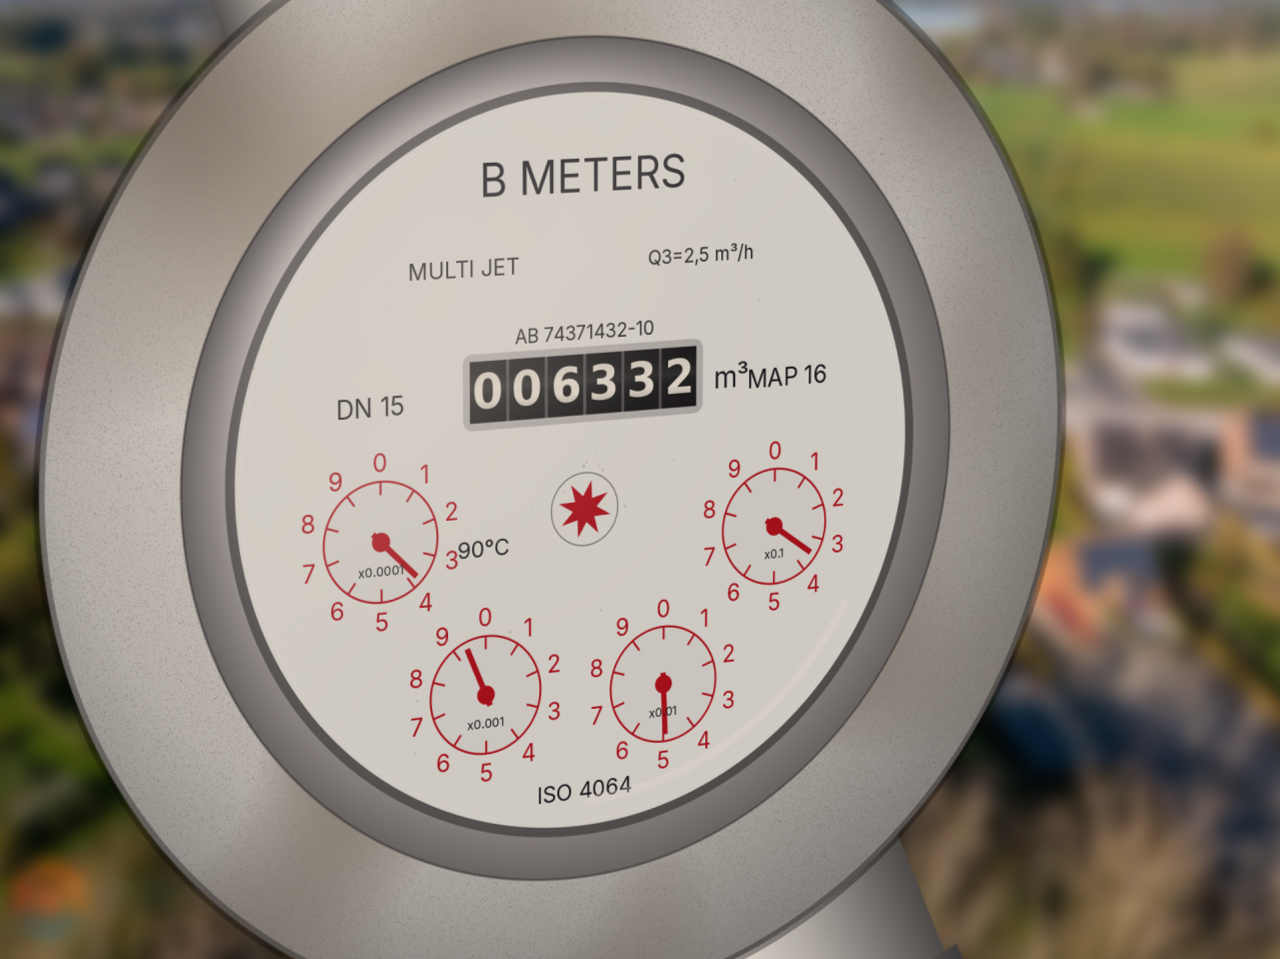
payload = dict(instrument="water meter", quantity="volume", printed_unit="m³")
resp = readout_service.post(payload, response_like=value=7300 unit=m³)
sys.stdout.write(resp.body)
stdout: value=6332.3493 unit=m³
